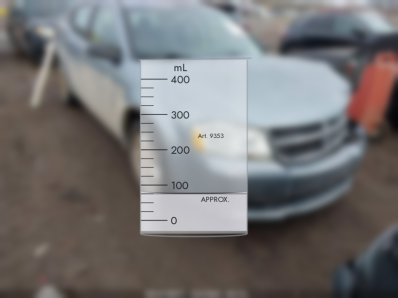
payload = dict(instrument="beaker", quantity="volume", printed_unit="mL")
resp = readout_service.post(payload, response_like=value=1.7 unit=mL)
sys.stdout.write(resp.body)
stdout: value=75 unit=mL
